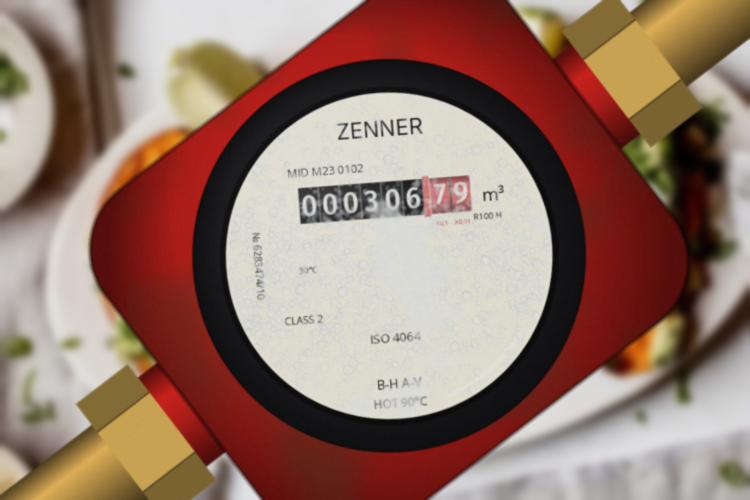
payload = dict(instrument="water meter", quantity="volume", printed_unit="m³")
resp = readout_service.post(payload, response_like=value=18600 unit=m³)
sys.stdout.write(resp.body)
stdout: value=306.79 unit=m³
